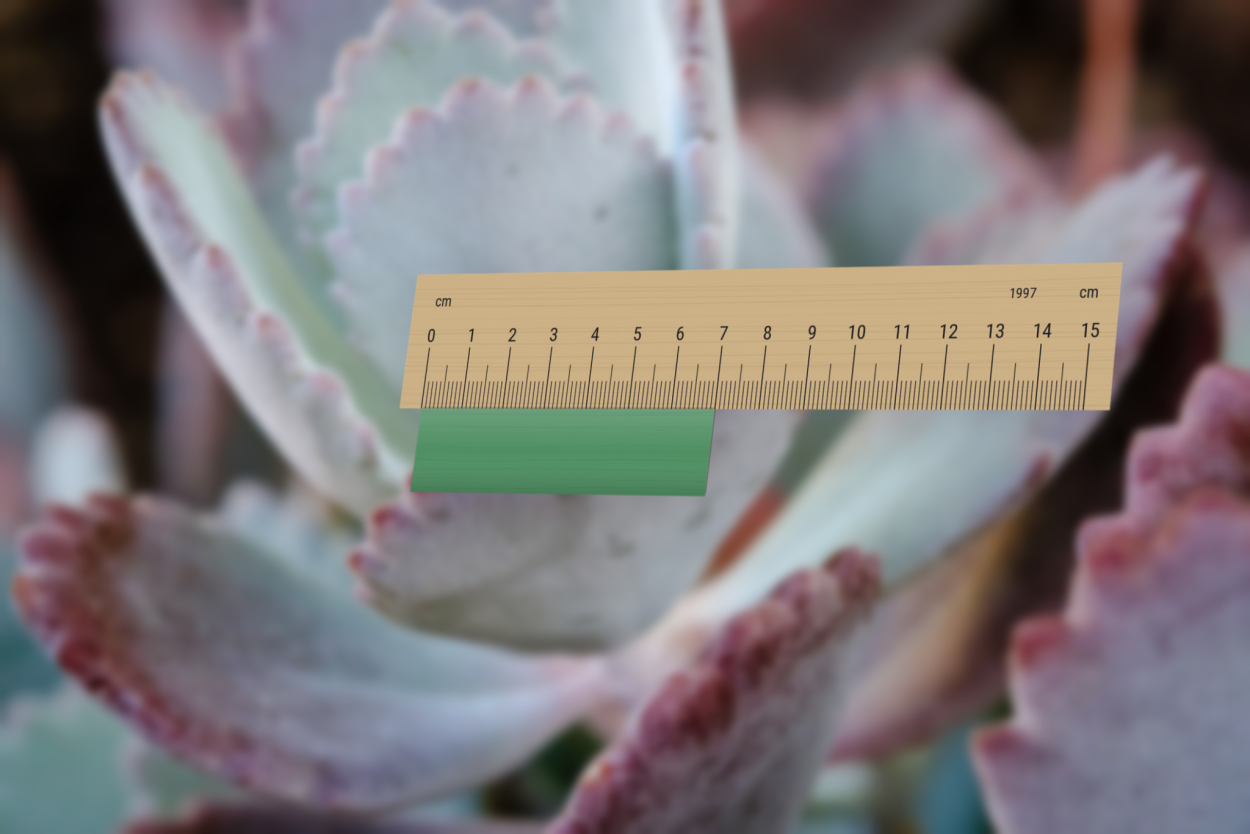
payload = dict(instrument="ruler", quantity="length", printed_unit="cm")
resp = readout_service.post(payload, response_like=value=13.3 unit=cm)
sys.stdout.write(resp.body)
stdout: value=7 unit=cm
